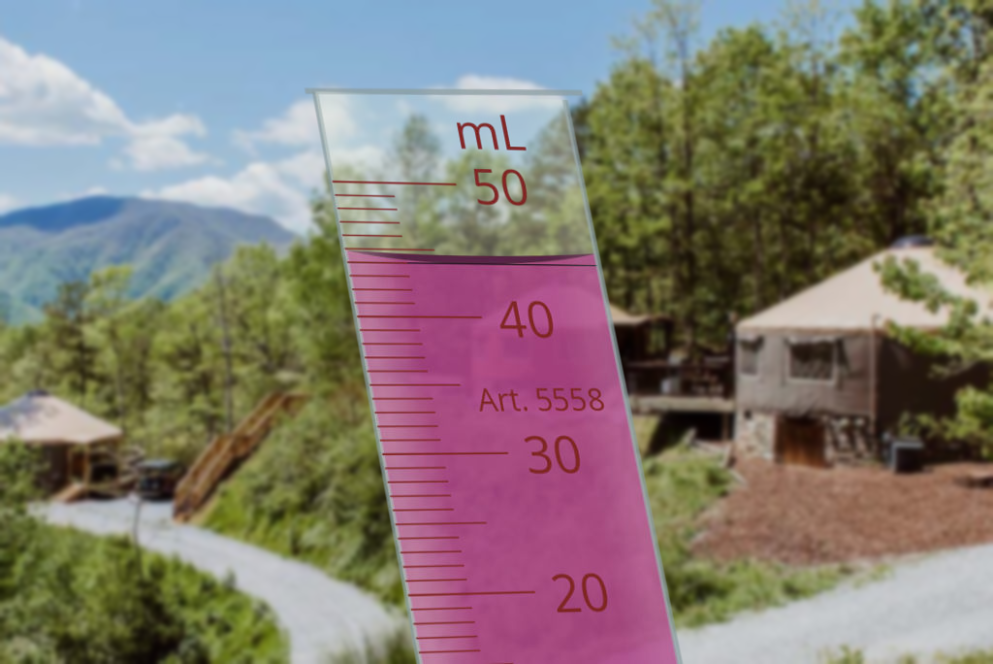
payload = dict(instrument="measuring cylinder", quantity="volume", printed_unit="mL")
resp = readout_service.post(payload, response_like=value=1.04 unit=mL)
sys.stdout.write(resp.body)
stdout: value=44 unit=mL
